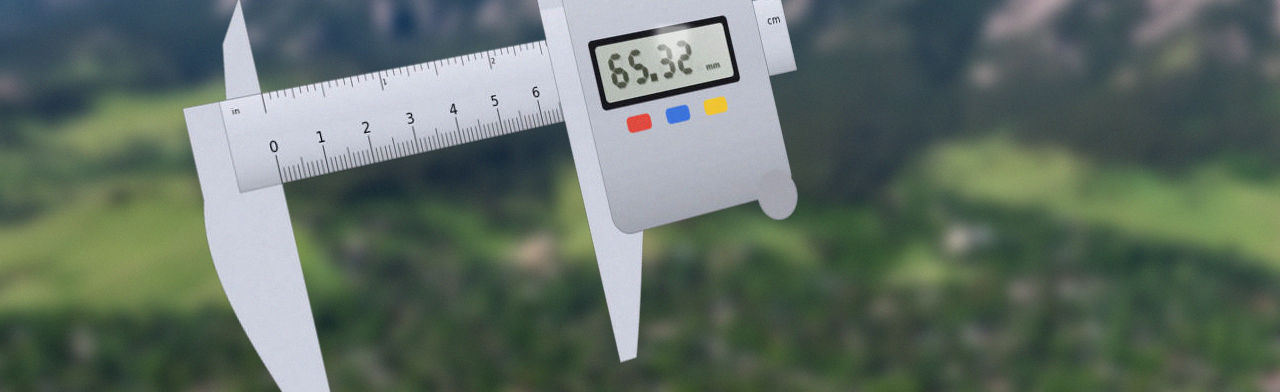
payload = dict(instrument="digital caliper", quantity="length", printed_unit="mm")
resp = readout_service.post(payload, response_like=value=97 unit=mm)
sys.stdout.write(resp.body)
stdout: value=65.32 unit=mm
